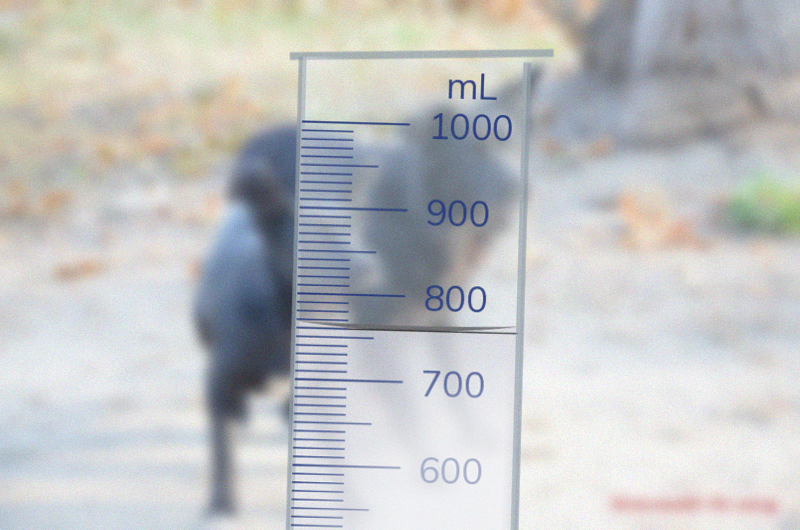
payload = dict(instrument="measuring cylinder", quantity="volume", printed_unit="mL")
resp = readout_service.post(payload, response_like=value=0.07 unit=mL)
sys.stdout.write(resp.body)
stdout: value=760 unit=mL
